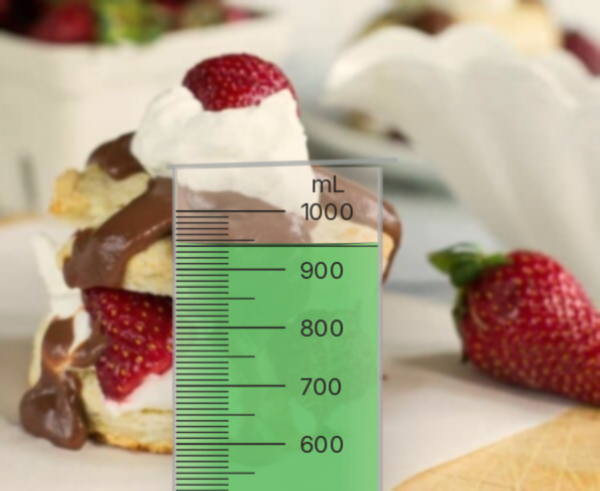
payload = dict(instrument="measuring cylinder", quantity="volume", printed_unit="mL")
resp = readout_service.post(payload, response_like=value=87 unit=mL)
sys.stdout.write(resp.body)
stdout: value=940 unit=mL
